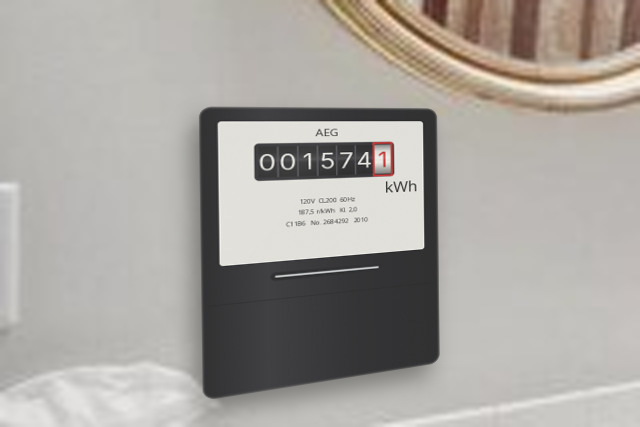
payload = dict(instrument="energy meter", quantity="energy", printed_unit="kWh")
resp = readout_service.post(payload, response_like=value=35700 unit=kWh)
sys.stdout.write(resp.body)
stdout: value=1574.1 unit=kWh
